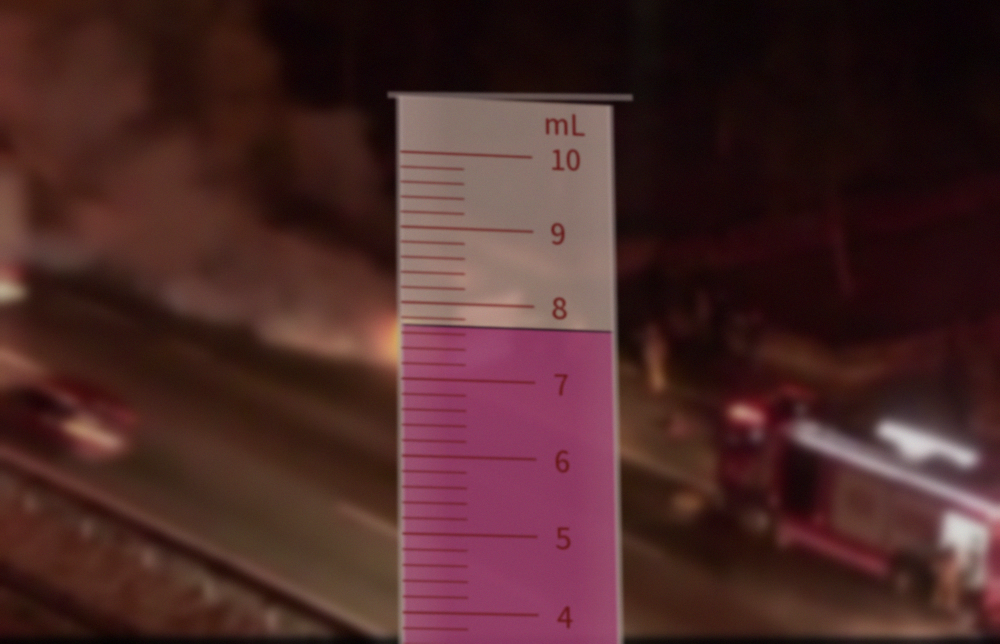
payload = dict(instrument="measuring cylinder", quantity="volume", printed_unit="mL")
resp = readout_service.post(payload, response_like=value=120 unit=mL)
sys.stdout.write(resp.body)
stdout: value=7.7 unit=mL
